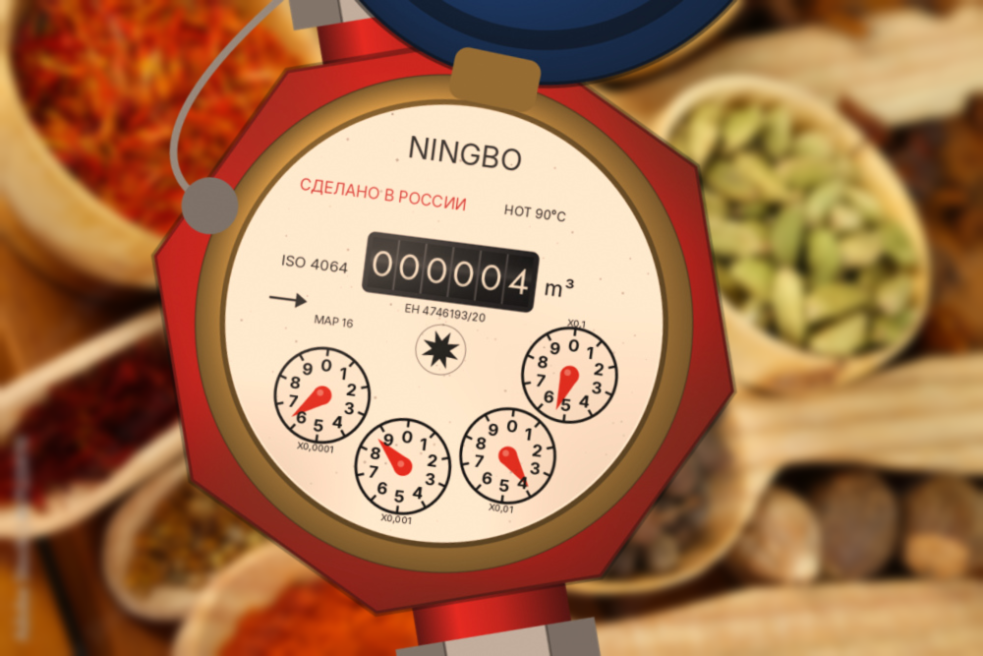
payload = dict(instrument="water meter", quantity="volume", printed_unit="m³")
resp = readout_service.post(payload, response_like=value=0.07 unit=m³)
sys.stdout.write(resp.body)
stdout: value=4.5386 unit=m³
